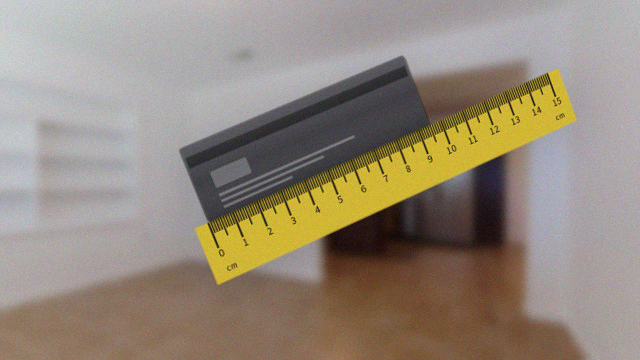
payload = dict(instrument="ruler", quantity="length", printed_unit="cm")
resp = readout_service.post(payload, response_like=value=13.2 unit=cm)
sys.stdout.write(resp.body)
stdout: value=9.5 unit=cm
